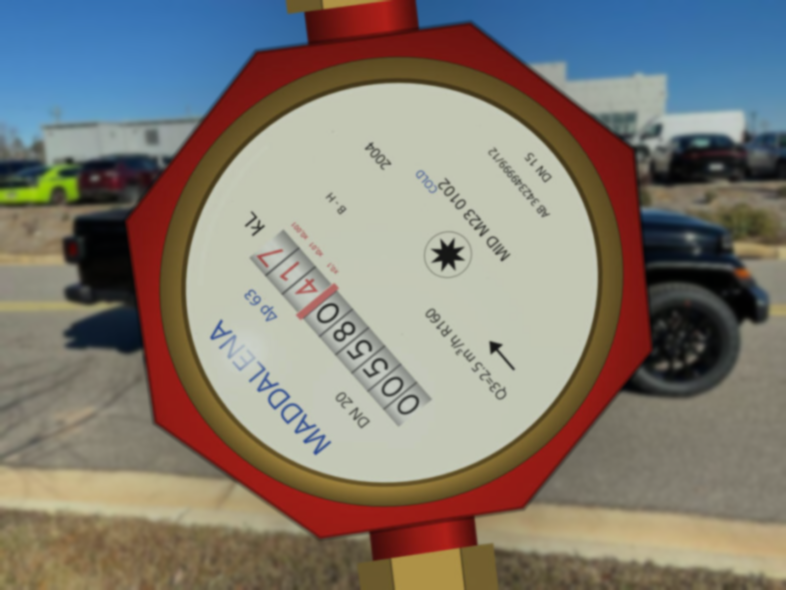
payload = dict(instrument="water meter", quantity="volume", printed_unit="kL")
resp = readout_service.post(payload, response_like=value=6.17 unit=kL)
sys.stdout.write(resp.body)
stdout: value=5580.417 unit=kL
